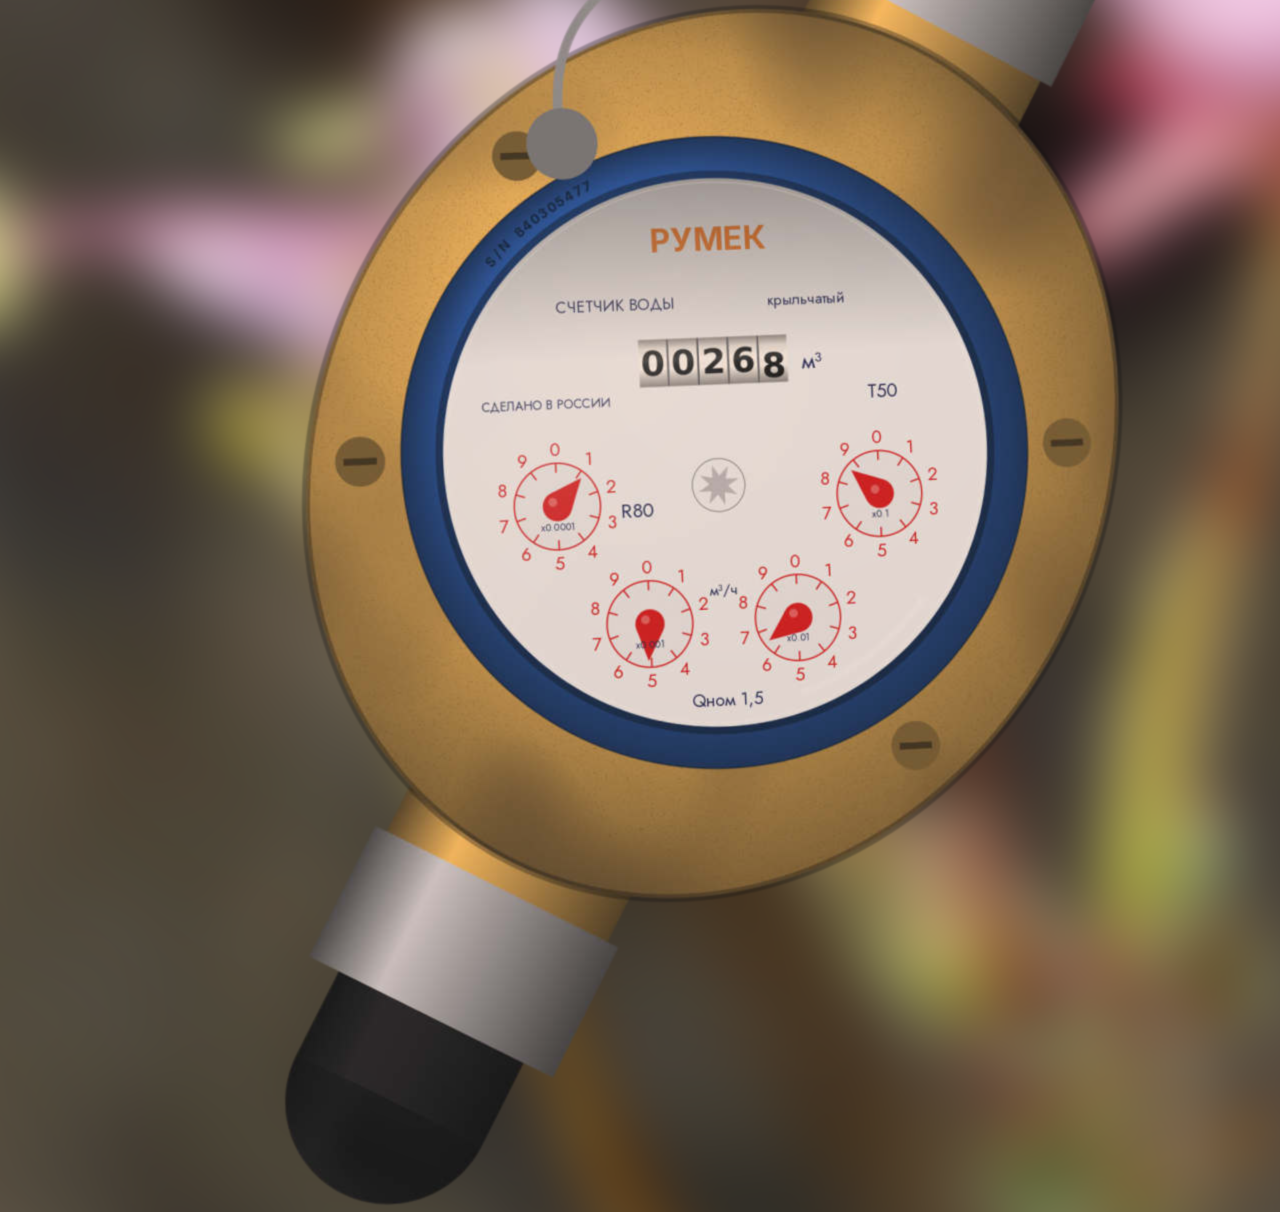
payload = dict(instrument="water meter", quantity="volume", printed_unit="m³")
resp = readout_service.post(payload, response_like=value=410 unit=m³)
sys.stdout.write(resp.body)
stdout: value=267.8651 unit=m³
